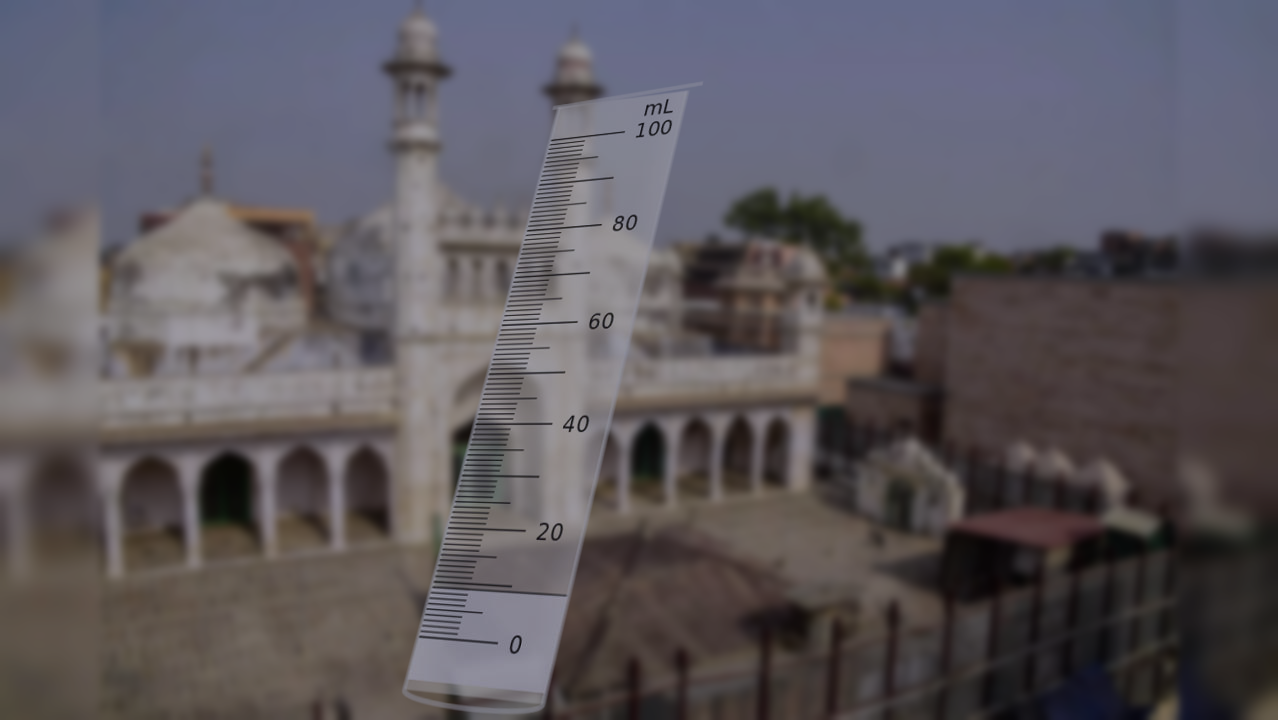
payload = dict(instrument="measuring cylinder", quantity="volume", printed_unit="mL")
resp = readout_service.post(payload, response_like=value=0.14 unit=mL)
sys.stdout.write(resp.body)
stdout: value=9 unit=mL
